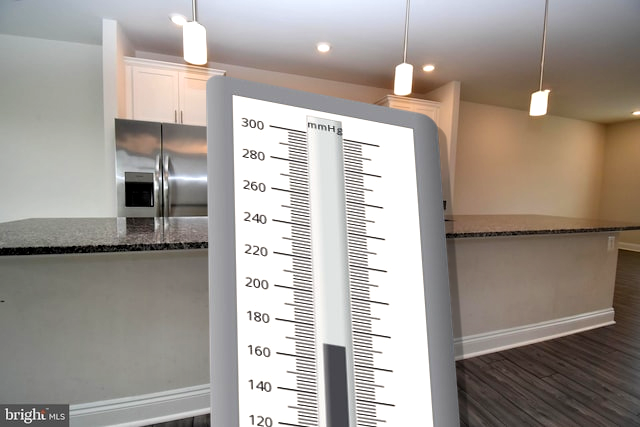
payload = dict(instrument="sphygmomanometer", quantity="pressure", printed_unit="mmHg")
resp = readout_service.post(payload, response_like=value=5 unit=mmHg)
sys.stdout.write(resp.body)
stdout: value=170 unit=mmHg
